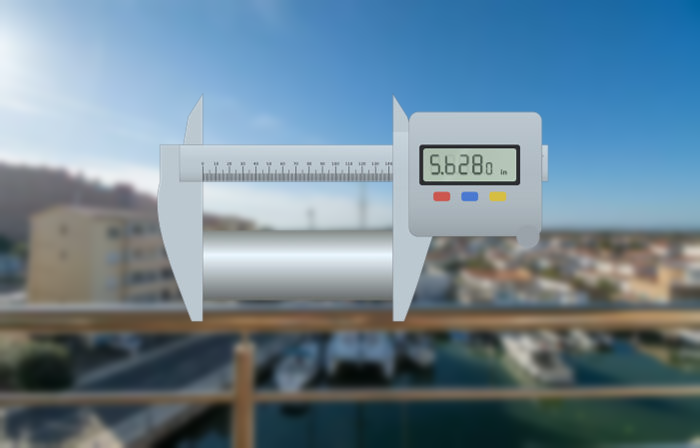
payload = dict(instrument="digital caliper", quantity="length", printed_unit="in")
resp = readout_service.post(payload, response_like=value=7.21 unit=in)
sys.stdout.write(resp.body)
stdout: value=5.6280 unit=in
